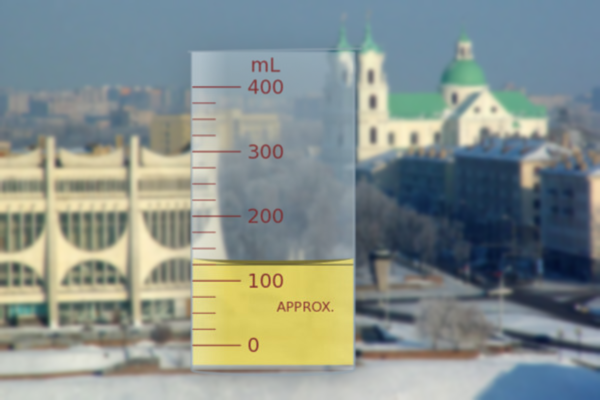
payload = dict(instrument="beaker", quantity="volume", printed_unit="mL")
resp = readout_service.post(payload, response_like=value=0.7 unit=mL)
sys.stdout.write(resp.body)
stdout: value=125 unit=mL
